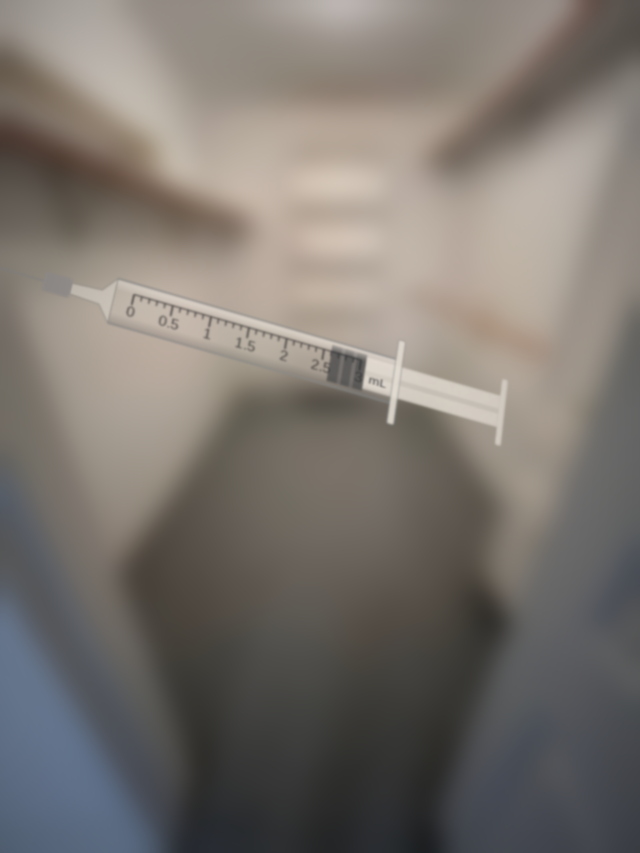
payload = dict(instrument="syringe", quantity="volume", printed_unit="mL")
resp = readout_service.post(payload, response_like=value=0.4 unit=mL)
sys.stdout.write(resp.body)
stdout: value=2.6 unit=mL
